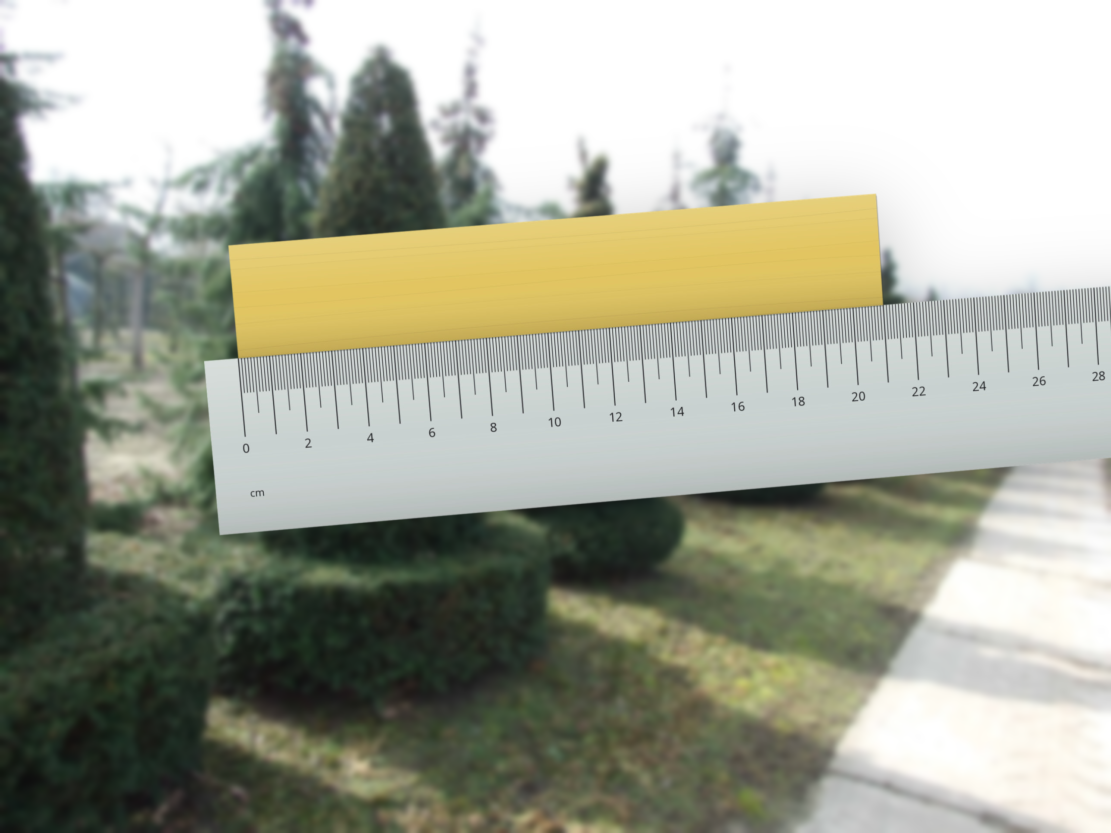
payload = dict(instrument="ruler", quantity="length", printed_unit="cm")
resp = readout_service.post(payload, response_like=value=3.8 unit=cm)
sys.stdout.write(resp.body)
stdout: value=21 unit=cm
